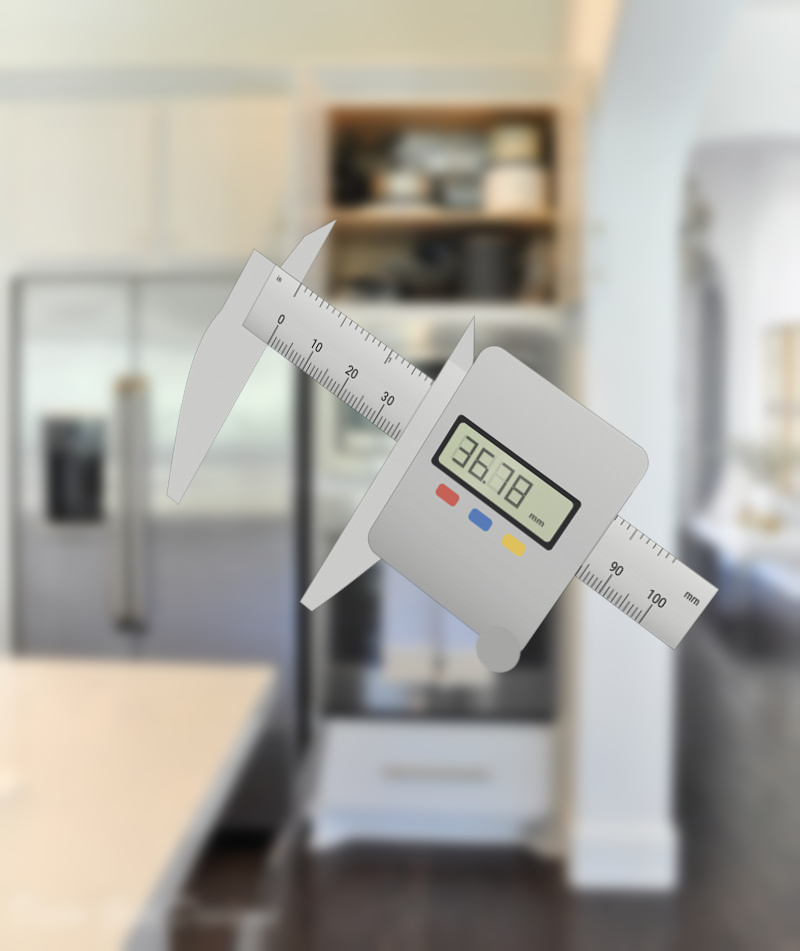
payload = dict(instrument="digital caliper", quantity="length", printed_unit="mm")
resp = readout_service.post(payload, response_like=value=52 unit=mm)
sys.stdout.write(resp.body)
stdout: value=36.78 unit=mm
